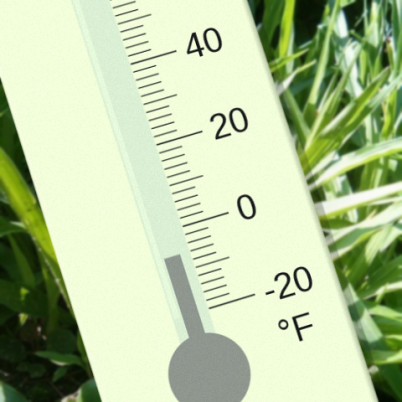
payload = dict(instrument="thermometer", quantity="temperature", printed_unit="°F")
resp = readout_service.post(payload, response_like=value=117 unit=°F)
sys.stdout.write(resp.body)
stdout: value=-6 unit=°F
